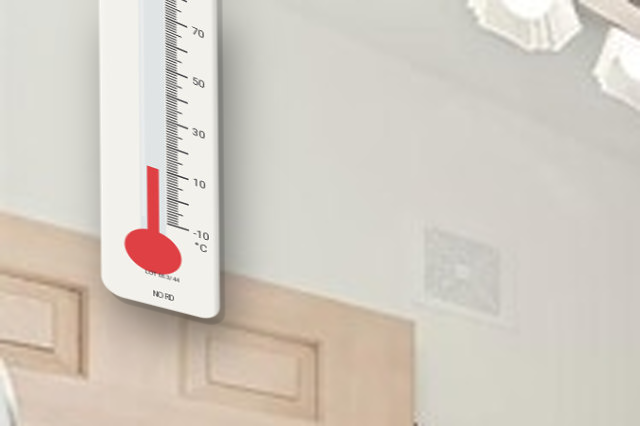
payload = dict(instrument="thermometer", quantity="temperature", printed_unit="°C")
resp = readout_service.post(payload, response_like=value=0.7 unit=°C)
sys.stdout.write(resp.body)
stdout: value=10 unit=°C
